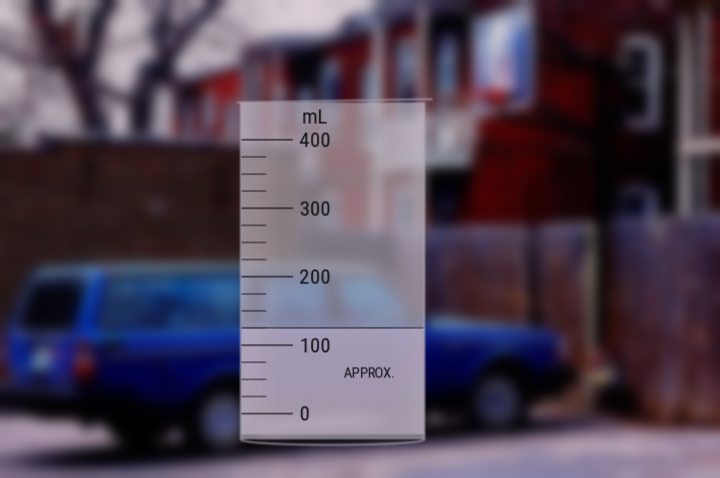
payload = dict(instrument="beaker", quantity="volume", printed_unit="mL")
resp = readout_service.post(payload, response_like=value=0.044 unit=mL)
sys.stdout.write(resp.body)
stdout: value=125 unit=mL
